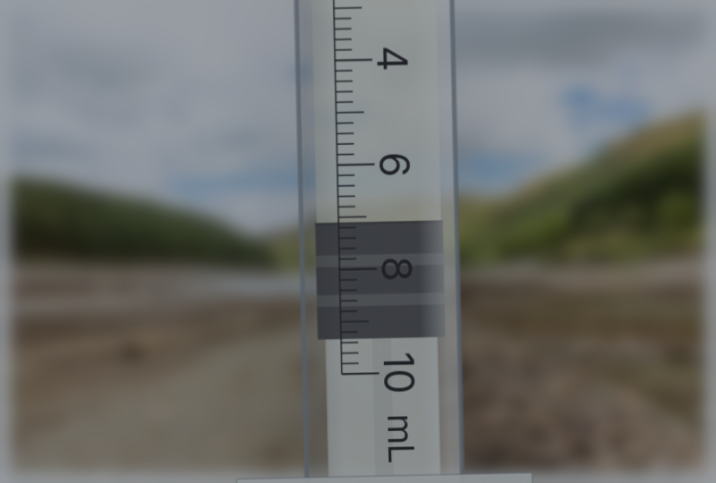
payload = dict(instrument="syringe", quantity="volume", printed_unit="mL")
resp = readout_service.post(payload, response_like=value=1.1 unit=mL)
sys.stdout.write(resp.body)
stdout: value=7.1 unit=mL
